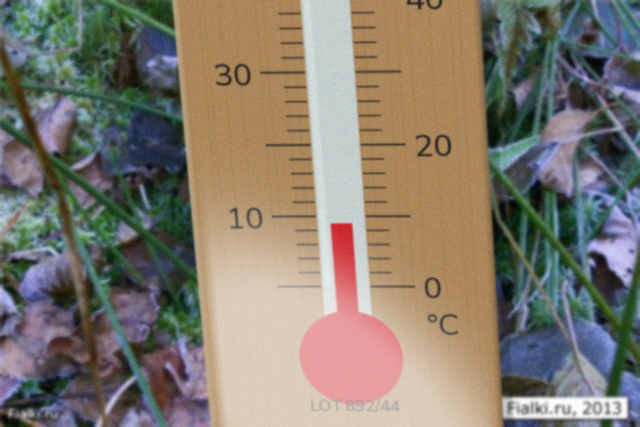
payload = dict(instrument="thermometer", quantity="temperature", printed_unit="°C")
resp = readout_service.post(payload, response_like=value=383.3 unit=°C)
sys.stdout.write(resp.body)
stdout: value=9 unit=°C
